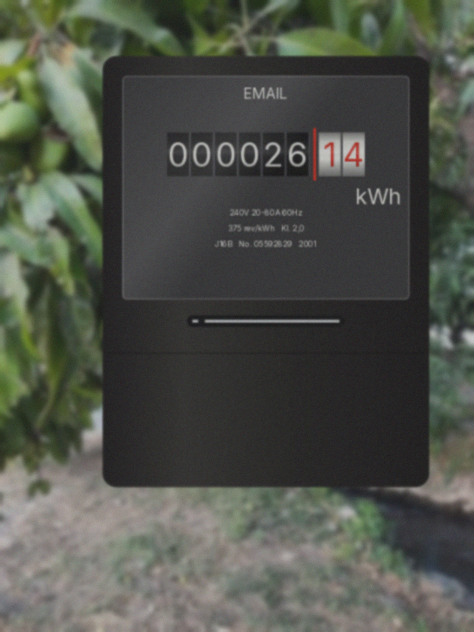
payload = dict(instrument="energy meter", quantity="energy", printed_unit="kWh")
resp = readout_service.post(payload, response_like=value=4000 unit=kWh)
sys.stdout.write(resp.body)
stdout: value=26.14 unit=kWh
